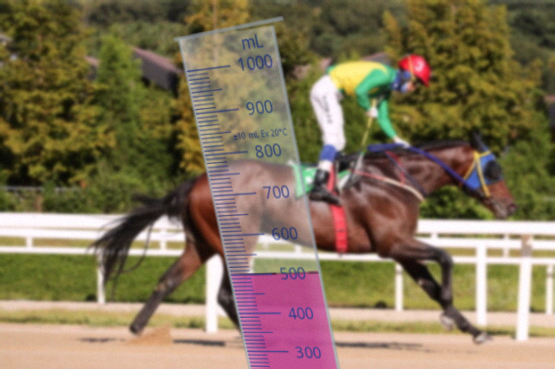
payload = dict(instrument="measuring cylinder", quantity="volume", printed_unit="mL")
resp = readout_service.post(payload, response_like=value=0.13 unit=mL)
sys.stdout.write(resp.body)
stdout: value=500 unit=mL
